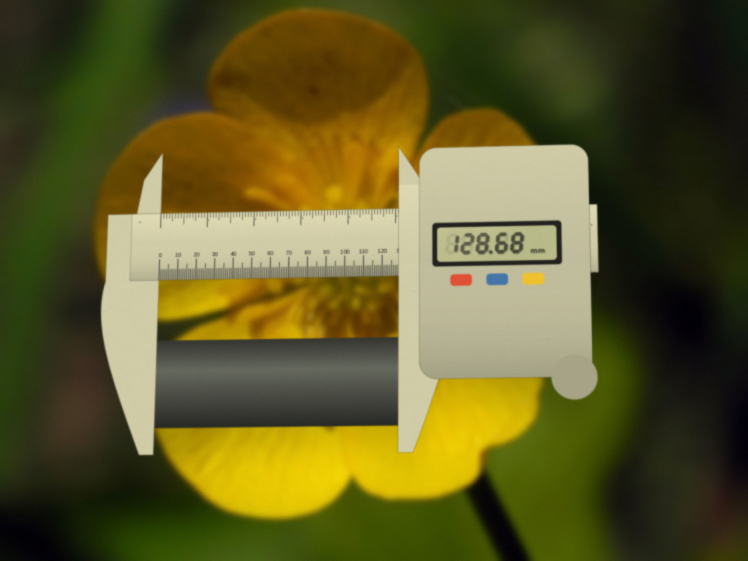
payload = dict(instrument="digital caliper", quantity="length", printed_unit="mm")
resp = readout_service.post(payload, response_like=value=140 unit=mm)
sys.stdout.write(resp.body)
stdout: value=128.68 unit=mm
